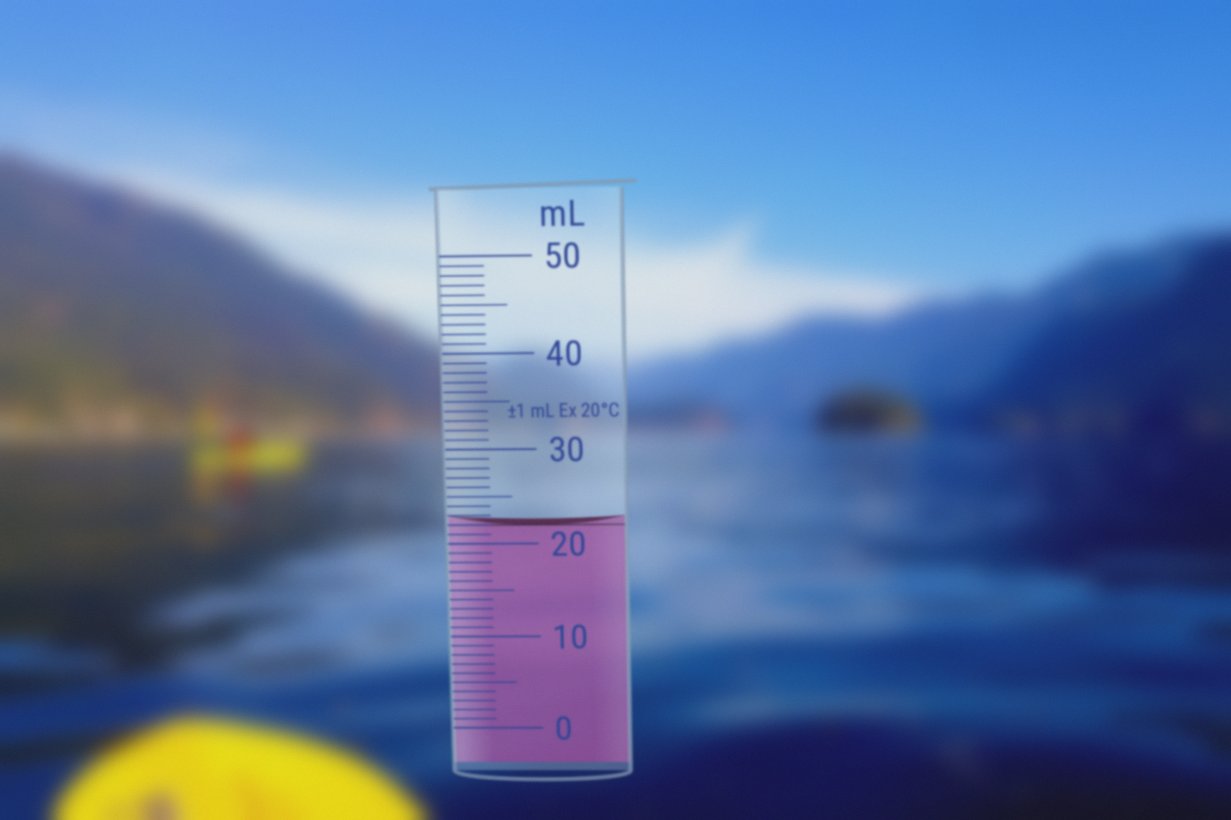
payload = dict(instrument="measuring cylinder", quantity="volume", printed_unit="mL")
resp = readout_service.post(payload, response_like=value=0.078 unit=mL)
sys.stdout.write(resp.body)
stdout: value=22 unit=mL
